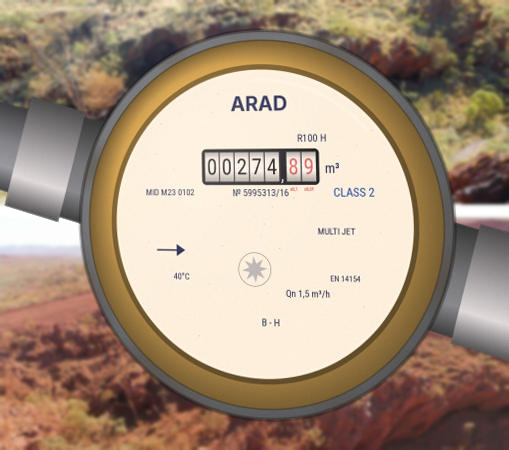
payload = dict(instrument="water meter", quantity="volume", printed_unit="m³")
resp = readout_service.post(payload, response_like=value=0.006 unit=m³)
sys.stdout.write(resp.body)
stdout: value=274.89 unit=m³
